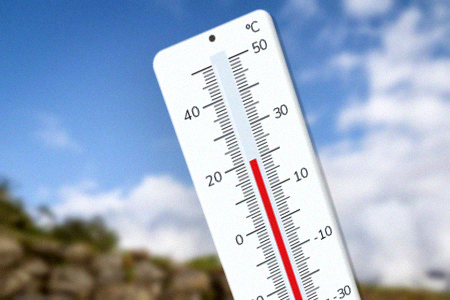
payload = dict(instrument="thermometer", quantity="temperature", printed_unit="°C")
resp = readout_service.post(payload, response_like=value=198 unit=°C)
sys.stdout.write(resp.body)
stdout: value=20 unit=°C
